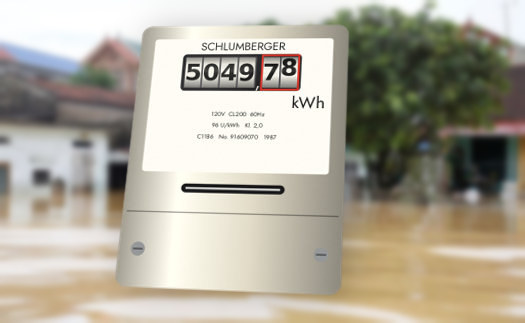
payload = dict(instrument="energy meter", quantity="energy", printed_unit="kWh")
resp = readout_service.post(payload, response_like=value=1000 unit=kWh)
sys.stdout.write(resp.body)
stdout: value=5049.78 unit=kWh
